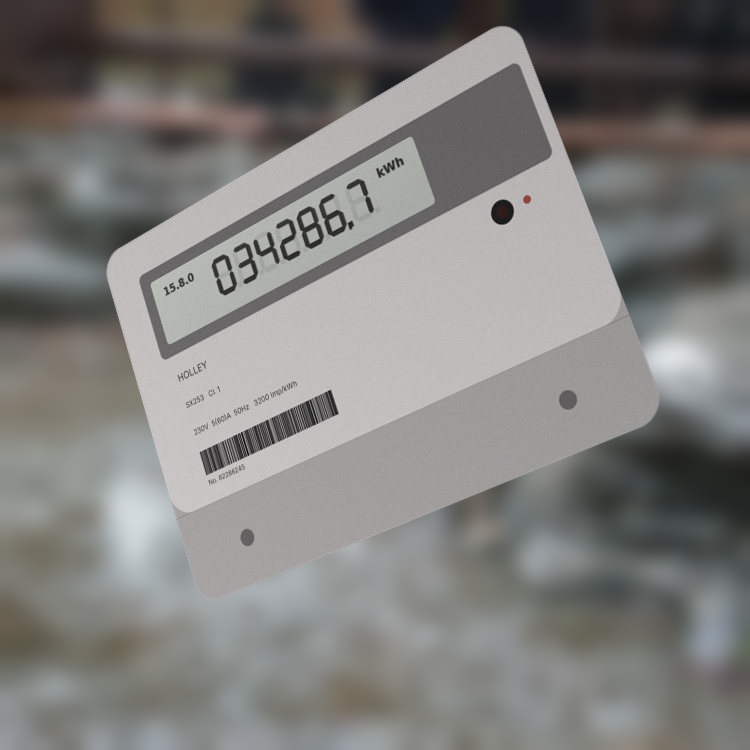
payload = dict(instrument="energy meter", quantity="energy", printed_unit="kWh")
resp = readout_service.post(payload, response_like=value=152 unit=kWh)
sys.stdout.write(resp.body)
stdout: value=34286.7 unit=kWh
